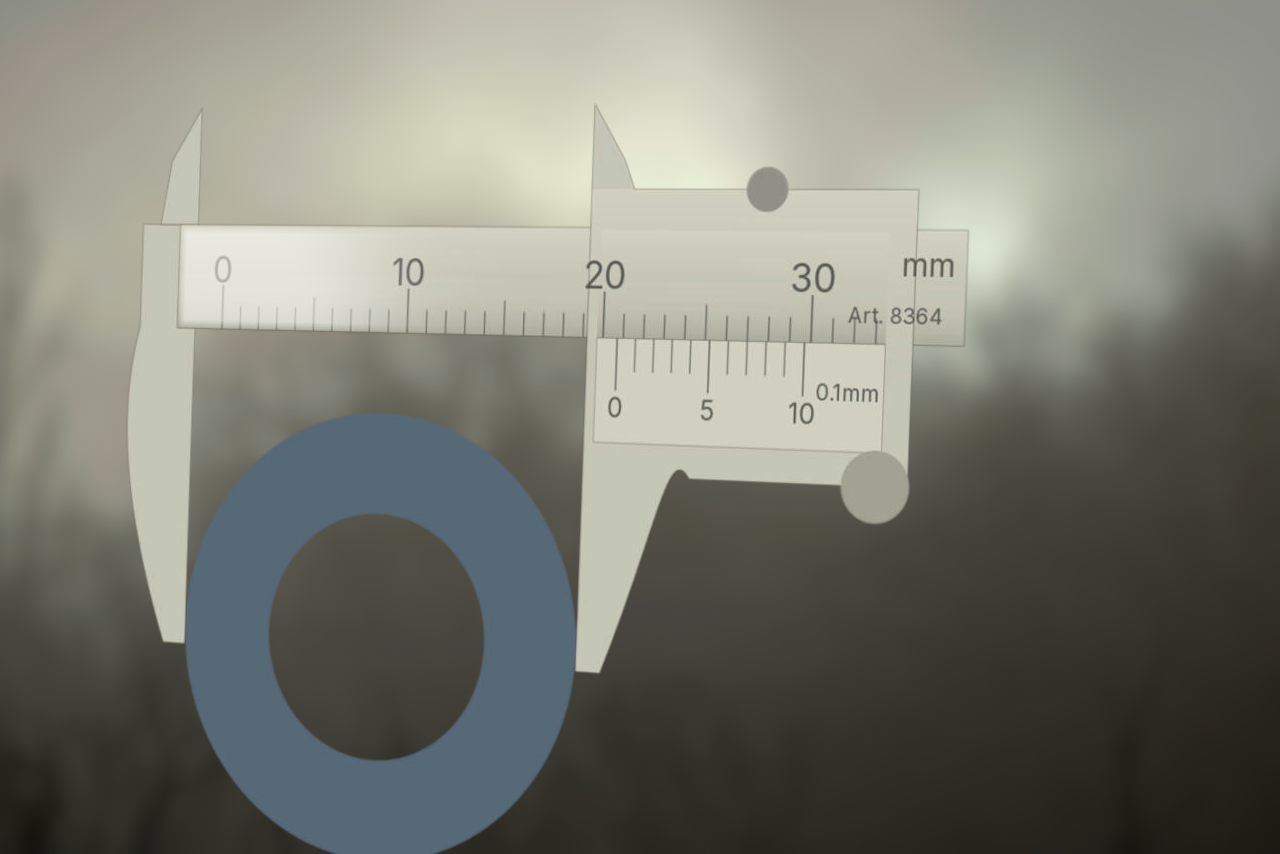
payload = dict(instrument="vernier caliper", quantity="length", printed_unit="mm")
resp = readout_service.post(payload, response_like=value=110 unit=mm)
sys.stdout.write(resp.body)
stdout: value=20.7 unit=mm
